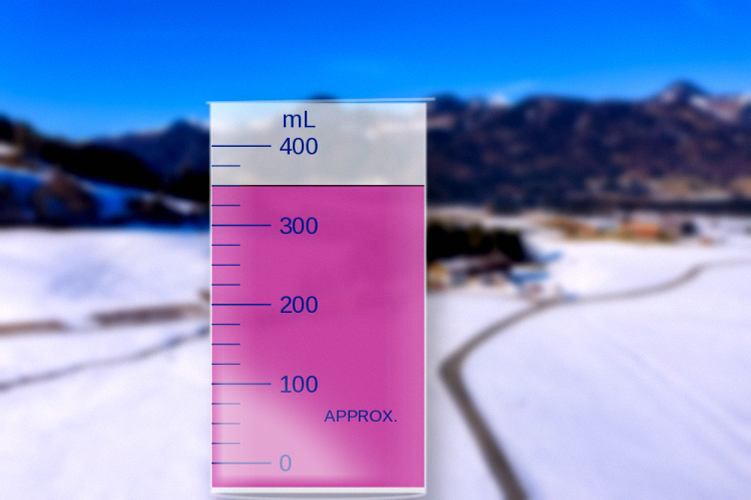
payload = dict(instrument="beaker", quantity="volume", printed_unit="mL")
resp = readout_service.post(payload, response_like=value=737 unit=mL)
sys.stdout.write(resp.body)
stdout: value=350 unit=mL
